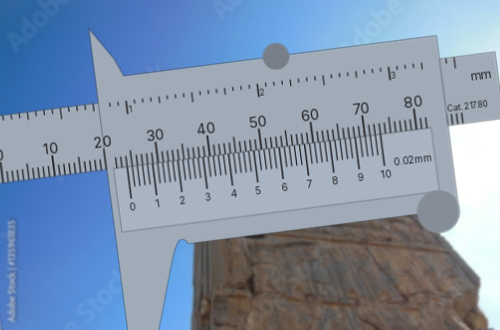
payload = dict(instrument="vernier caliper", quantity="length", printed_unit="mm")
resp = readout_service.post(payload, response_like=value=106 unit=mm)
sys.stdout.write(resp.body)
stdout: value=24.0 unit=mm
